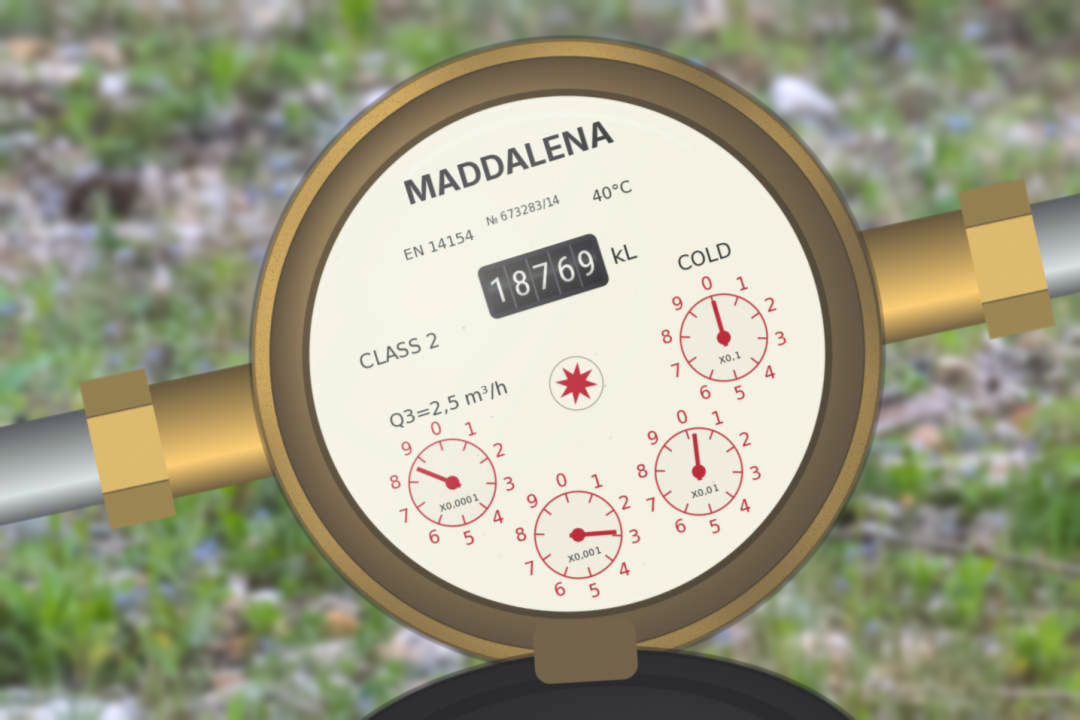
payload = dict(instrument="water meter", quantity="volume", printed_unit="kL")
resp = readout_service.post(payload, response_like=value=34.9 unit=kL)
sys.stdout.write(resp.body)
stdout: value=18769.0028 unit=kL
